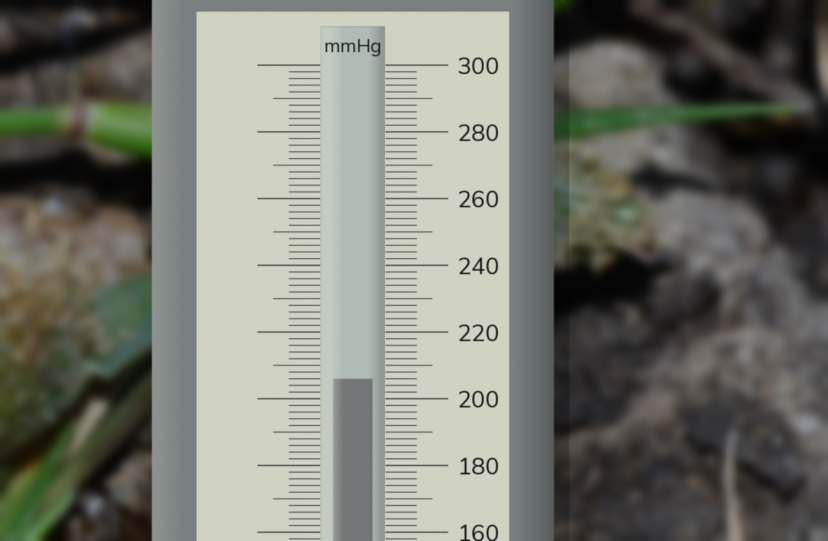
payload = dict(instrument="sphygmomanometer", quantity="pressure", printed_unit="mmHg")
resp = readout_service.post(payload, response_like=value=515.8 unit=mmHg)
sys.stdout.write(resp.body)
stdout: value=206 unit=mmHg
